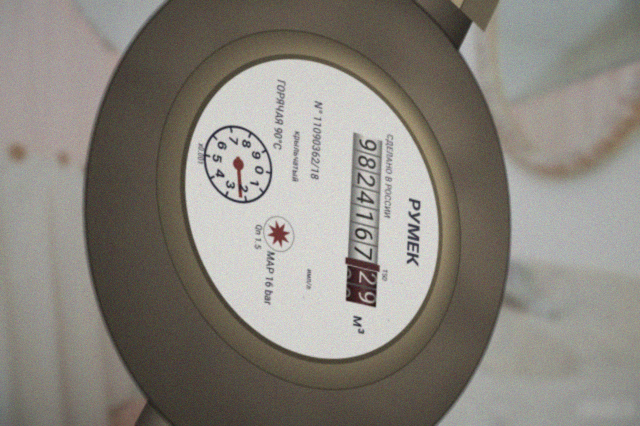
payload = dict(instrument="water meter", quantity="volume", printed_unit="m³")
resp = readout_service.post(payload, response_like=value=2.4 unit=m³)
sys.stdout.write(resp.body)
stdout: value=9824167.292 unit=m³
